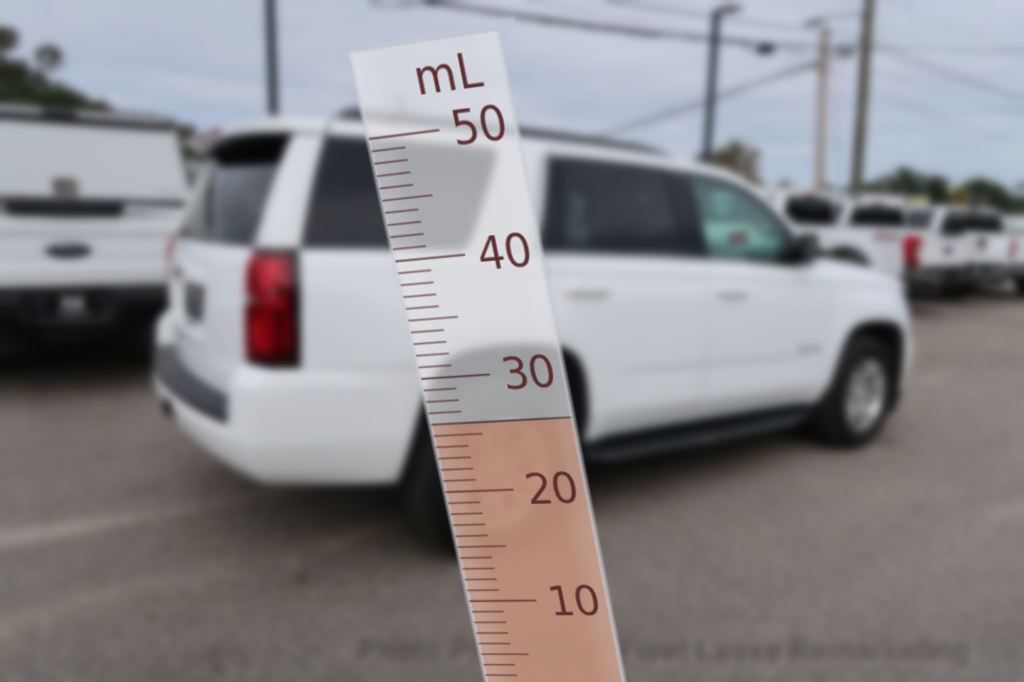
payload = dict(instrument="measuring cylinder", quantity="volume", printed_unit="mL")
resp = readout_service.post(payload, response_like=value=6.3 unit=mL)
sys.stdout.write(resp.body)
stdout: value=26 unit=mL
